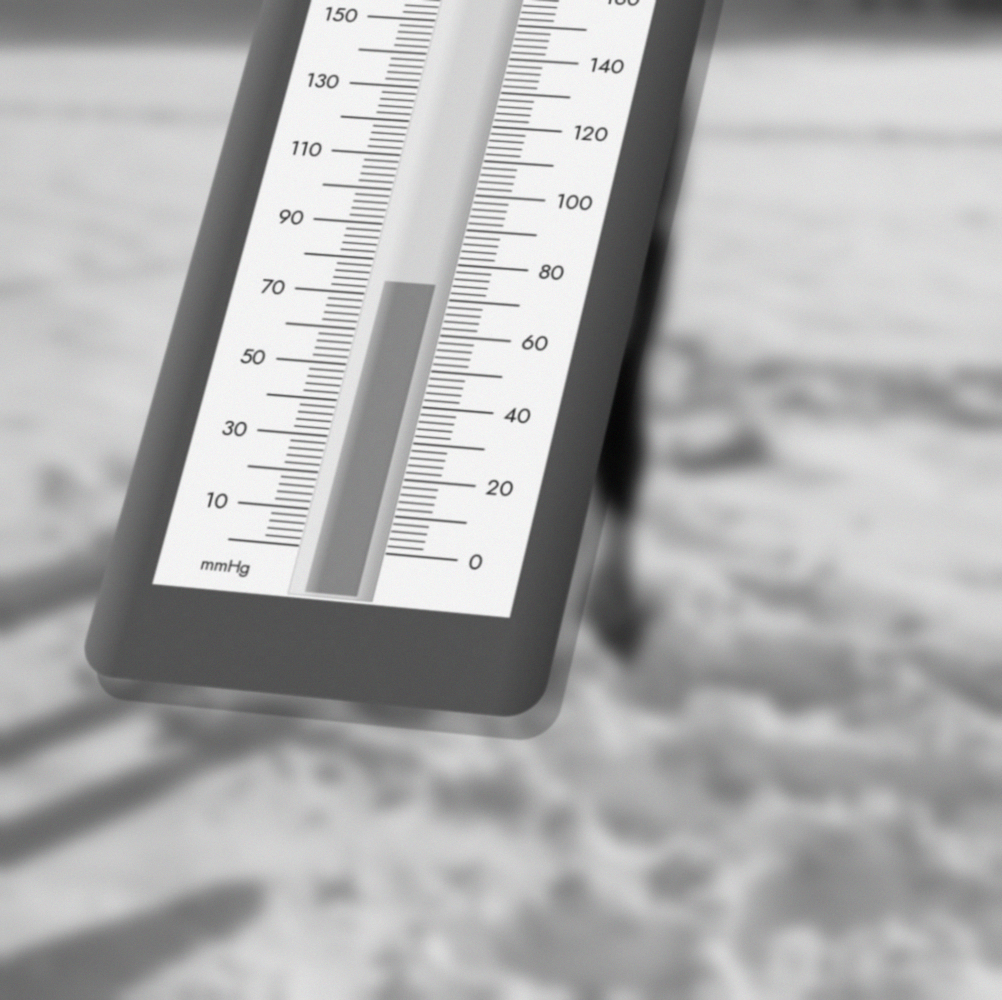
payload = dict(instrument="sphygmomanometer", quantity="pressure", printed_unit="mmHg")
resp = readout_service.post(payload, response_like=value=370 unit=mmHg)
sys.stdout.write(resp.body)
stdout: value=74 unit=mmHg
